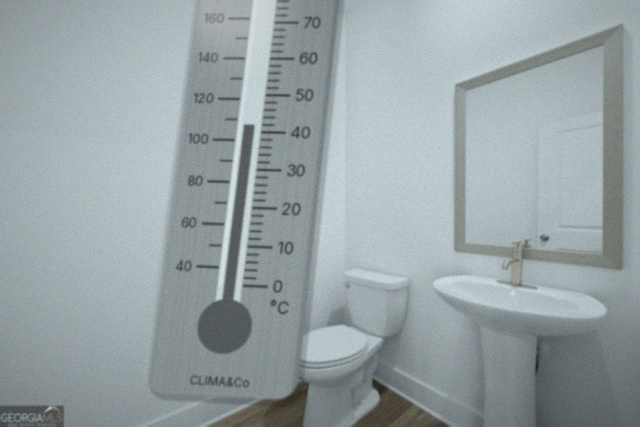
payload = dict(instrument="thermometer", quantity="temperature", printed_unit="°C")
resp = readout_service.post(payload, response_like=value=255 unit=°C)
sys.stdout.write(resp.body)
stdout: value=42 unit=°C
